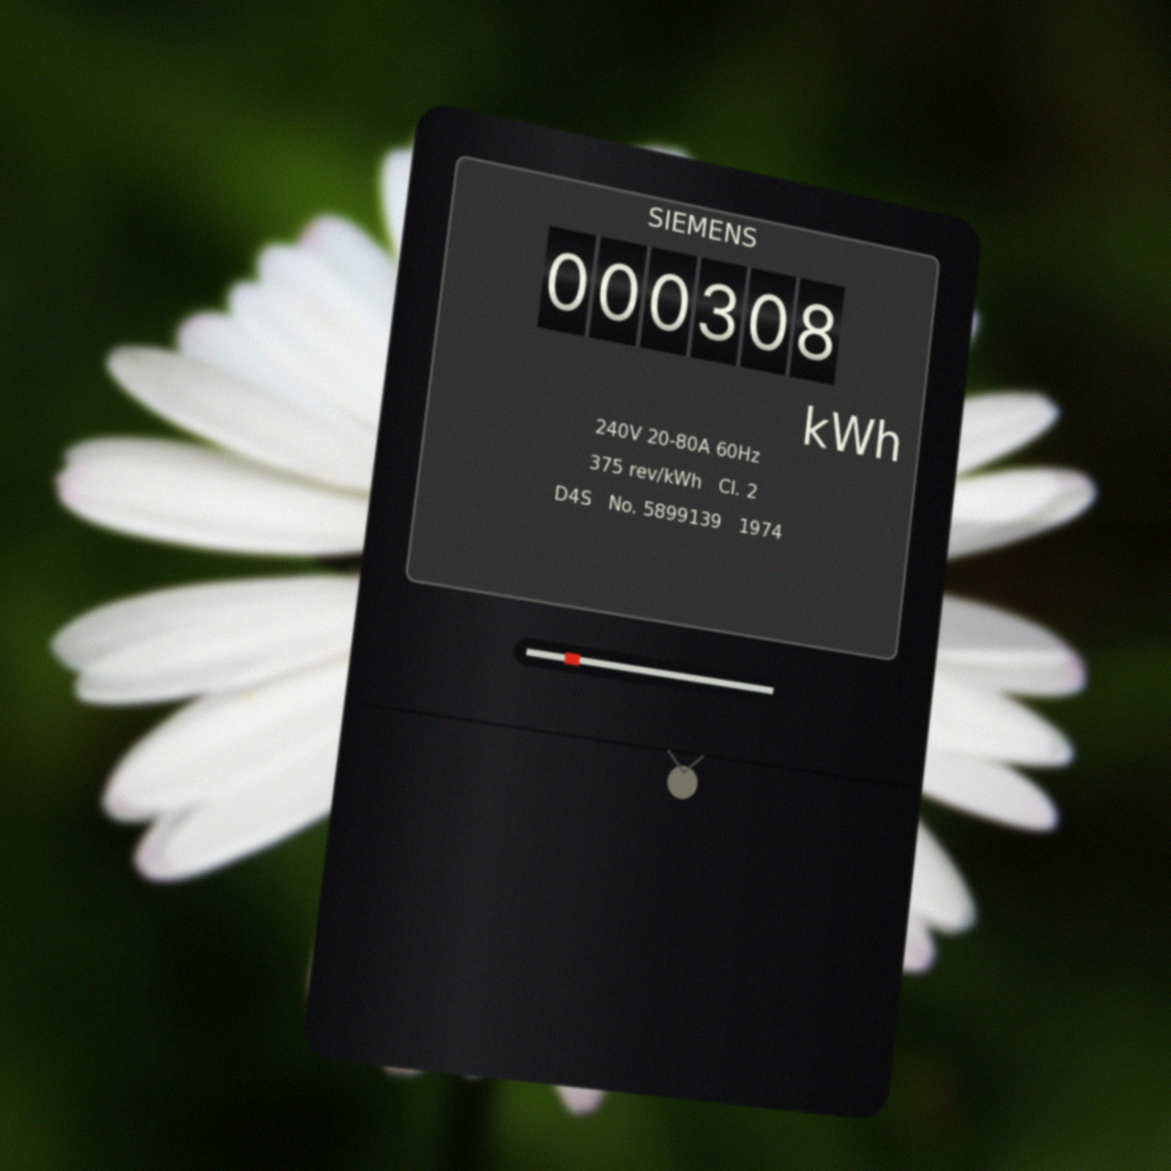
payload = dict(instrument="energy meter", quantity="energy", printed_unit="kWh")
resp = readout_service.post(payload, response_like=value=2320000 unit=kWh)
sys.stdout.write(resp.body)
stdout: value=308 unit=kWh
